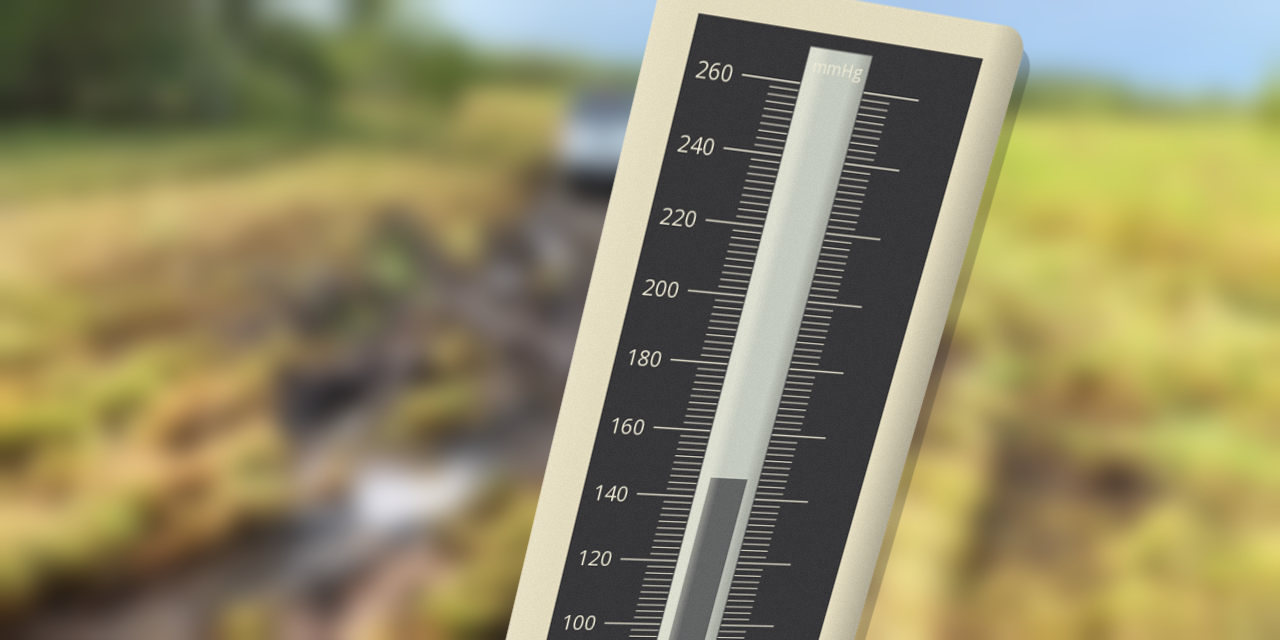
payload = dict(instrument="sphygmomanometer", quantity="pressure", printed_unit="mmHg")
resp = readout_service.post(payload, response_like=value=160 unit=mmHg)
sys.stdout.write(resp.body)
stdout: value=146 unit=mmHg
